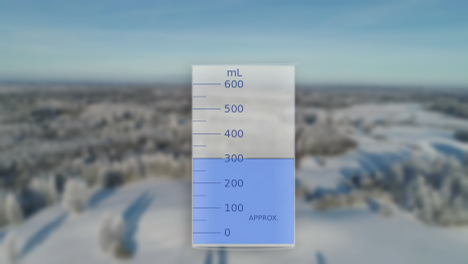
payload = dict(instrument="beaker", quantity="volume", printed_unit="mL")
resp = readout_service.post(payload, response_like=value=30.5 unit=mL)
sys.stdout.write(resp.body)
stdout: value=300 unit=mL
